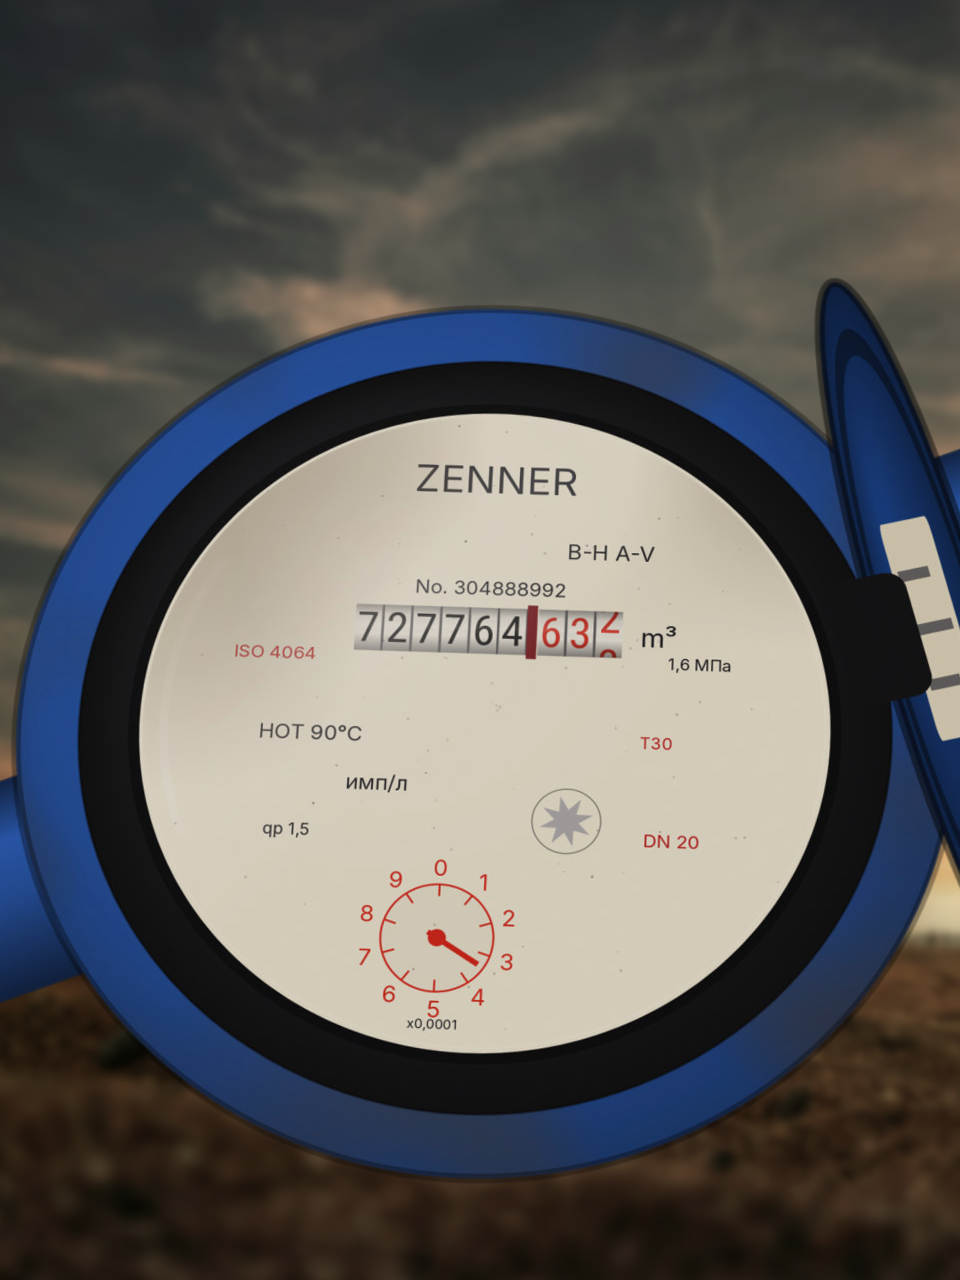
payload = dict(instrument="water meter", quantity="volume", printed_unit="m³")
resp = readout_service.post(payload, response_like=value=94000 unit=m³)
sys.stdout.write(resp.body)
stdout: value=727764.6323 unit=m³
